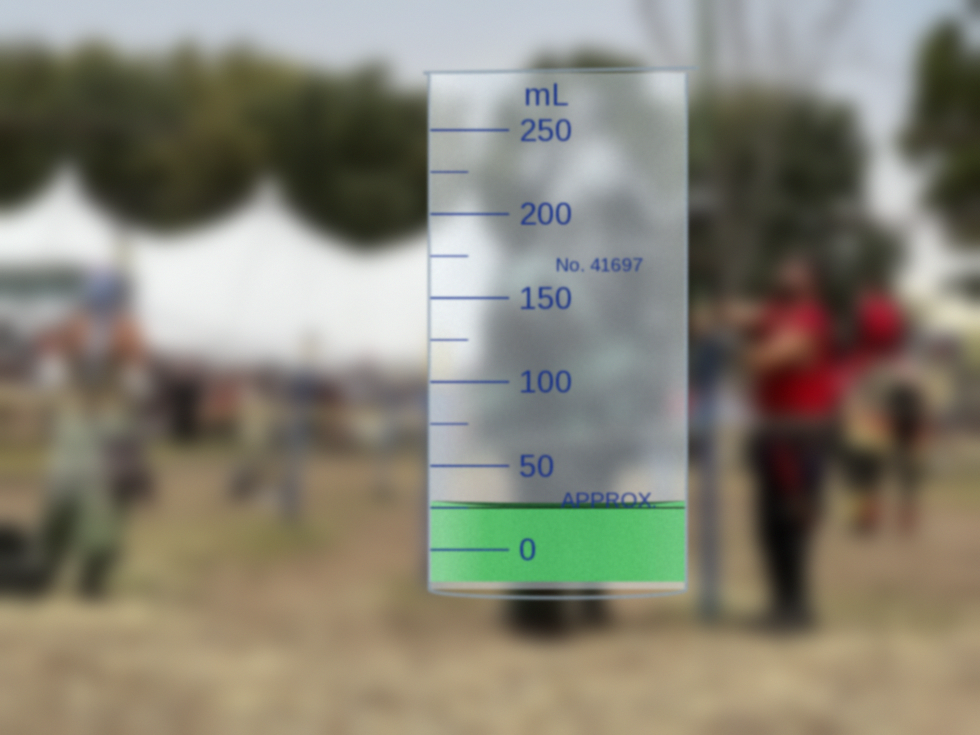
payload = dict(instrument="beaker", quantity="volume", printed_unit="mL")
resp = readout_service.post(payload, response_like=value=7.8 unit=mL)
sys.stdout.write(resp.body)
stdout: value=25 unit=mL
